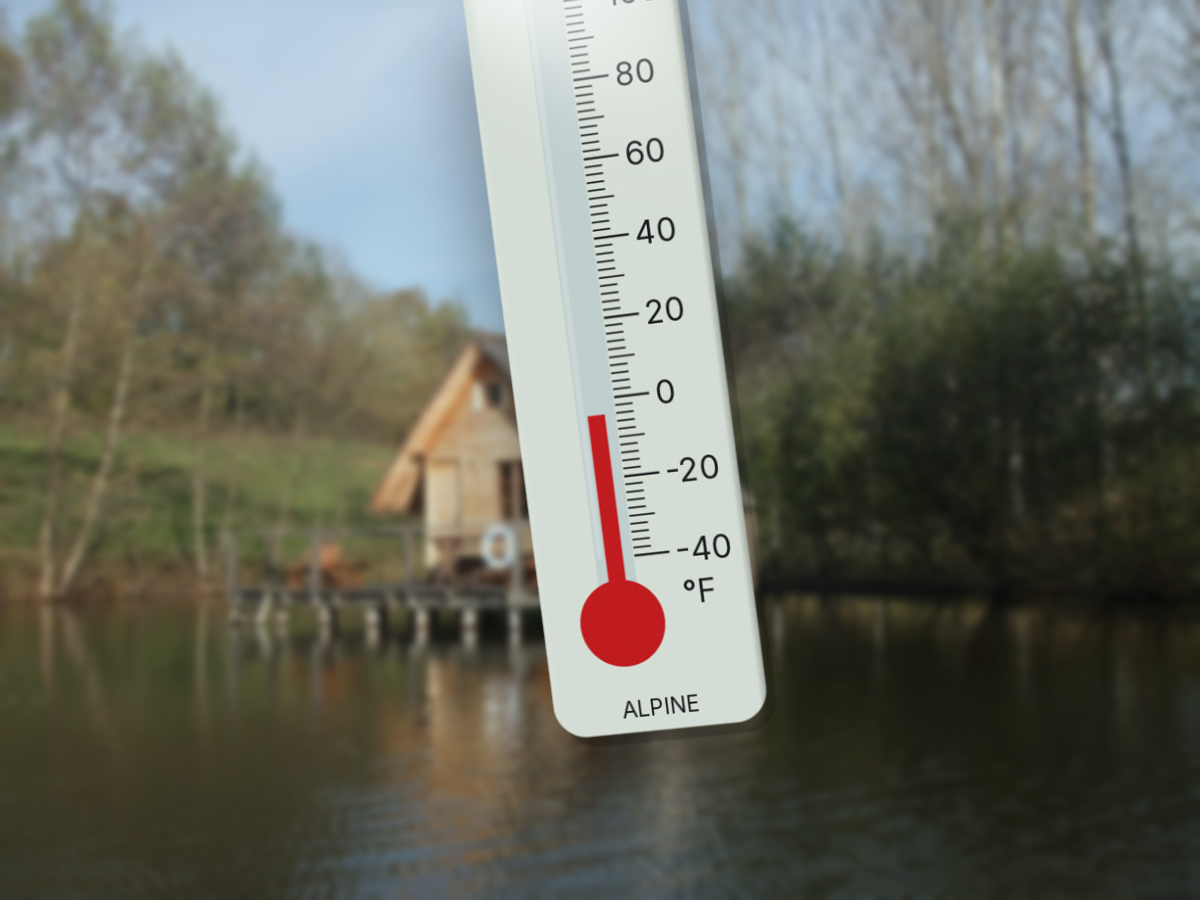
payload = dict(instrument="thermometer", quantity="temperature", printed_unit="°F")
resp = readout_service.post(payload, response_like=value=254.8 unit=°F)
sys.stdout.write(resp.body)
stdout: value=-4 unit=°F
